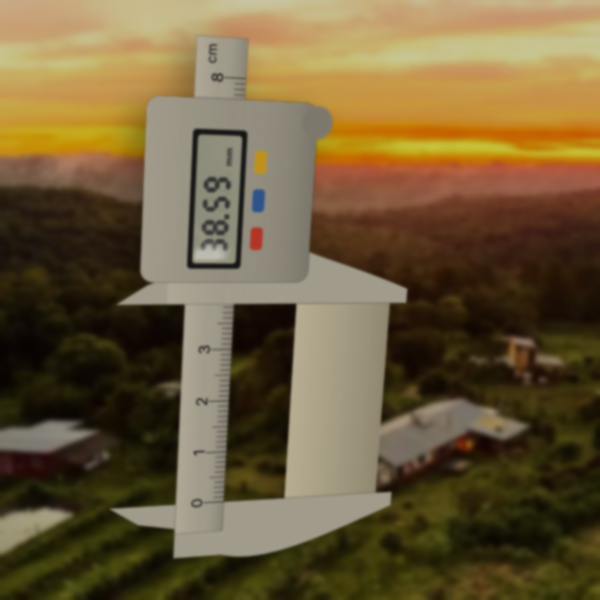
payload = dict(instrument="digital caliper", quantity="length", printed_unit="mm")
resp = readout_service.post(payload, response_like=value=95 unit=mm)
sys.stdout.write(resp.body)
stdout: value=38.59 unit=mm
